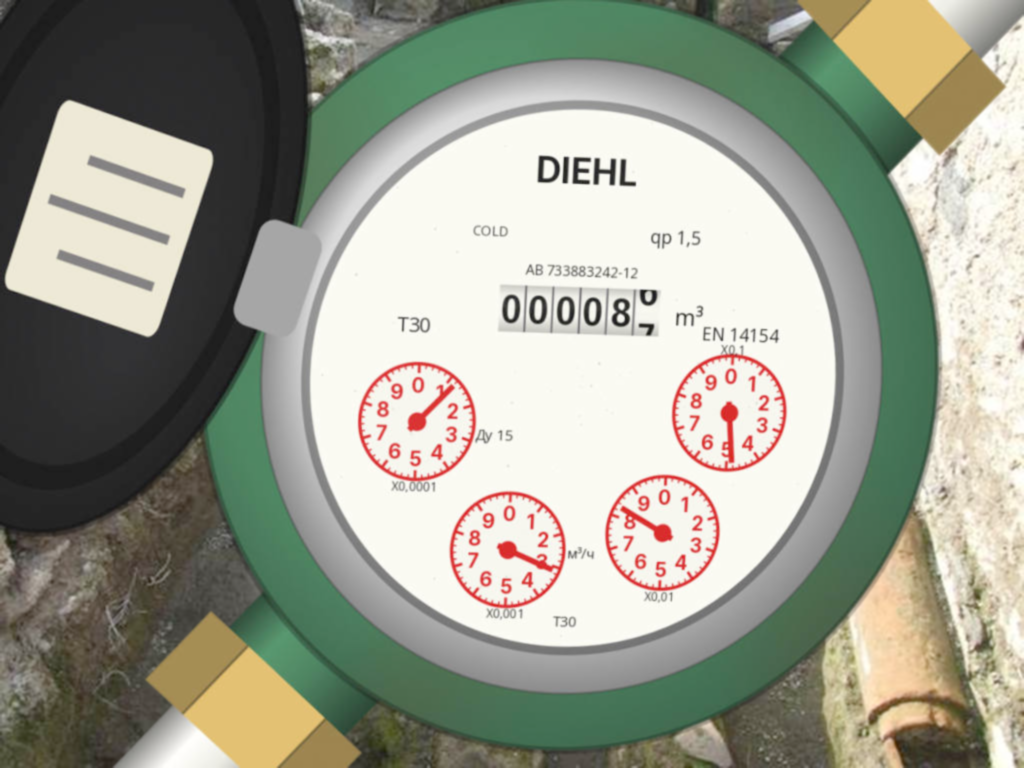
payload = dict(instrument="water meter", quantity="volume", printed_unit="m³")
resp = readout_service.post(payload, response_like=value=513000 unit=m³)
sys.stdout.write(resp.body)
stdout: value=86.4831 unit=m³
